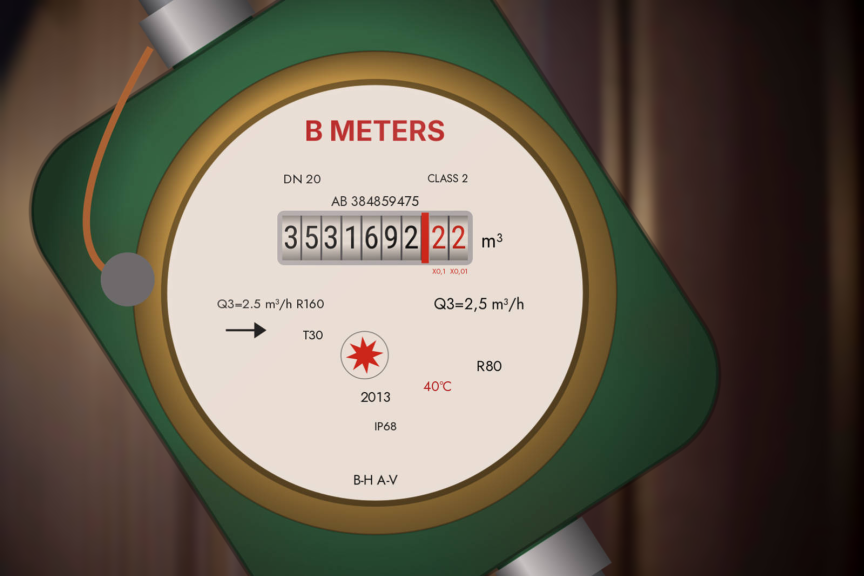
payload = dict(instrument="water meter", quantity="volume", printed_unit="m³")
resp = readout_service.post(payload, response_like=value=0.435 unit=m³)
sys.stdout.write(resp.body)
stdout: value=3531692.22 unit=m³
